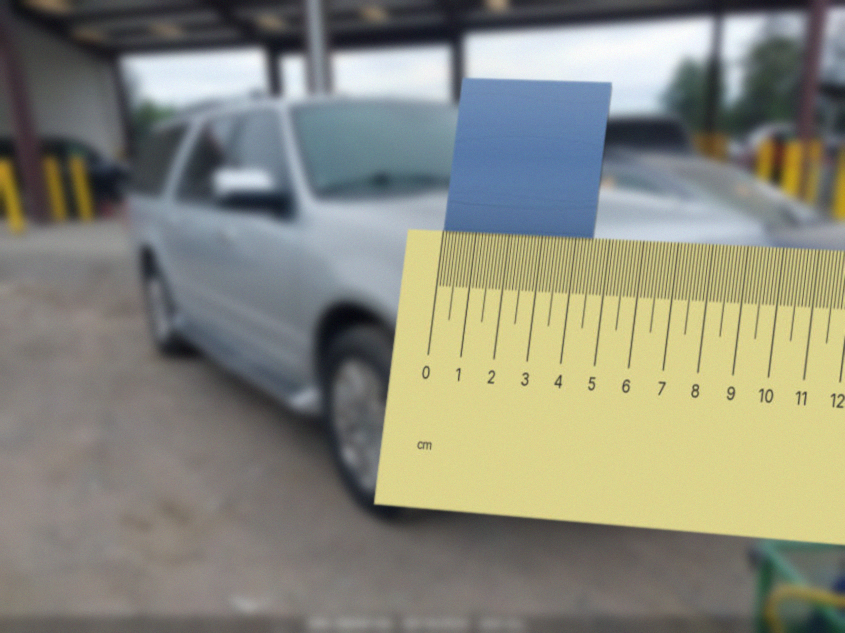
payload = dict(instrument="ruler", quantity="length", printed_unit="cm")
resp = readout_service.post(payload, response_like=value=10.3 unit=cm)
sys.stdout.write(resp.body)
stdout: value=4.5 unit=cm
